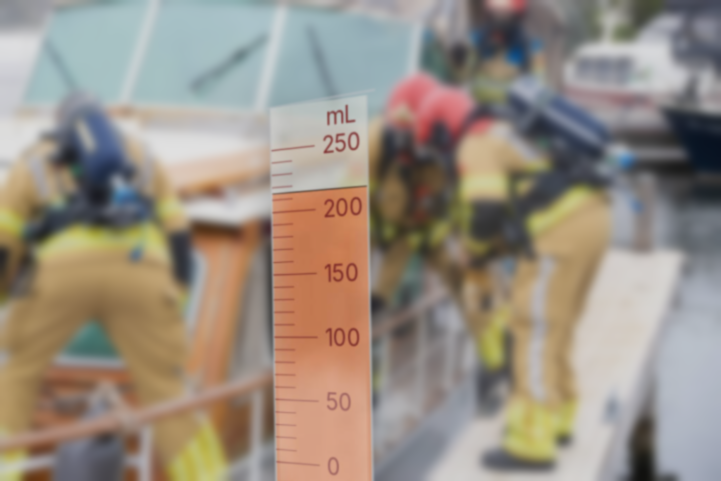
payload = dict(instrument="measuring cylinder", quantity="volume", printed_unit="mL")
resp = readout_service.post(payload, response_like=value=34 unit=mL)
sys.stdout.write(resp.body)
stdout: value=215 unit=mL
